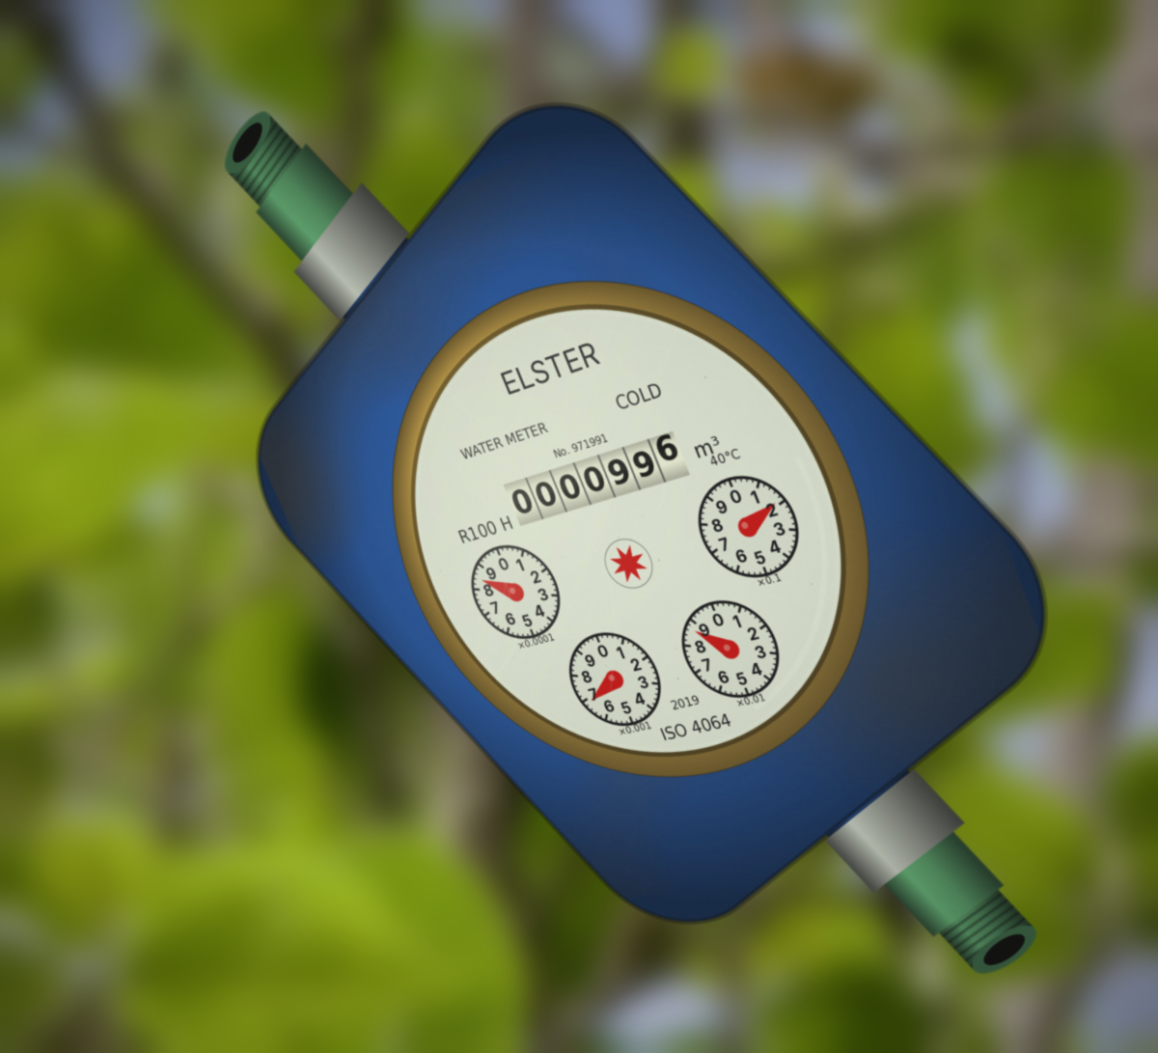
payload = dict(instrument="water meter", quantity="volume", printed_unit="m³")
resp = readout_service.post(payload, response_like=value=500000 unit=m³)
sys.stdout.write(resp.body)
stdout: value=996.1868 unit=m³
